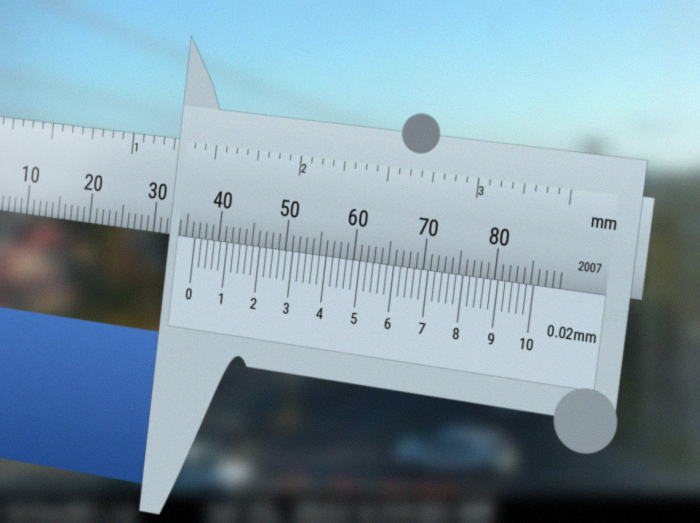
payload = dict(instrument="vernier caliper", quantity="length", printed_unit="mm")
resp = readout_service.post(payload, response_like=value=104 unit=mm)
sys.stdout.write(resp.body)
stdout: value=36.4 unit=mm
